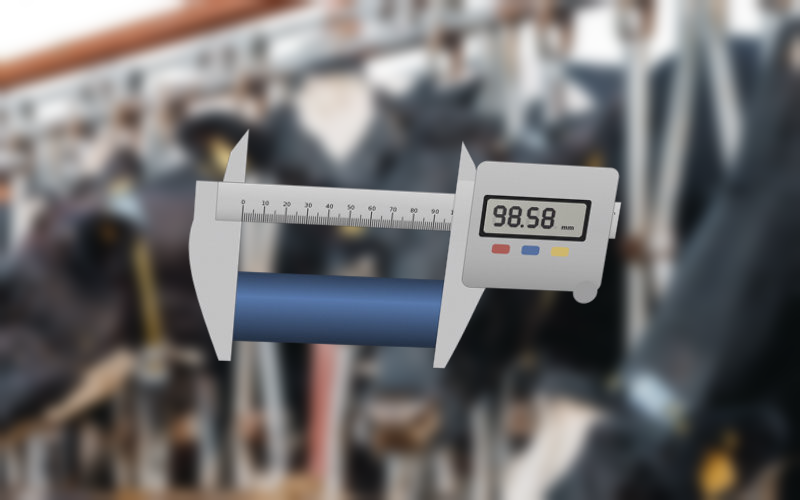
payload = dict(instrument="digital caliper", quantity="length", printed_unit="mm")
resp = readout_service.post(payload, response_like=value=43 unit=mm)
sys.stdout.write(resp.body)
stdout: value=98.58 unit=mm
